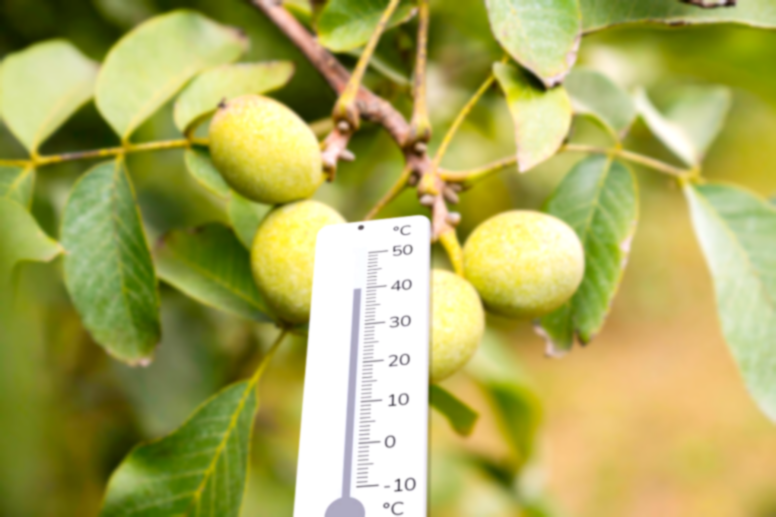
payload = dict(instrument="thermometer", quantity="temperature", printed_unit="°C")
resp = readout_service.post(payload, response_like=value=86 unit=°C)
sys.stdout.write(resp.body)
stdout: value=40 unit=°C
